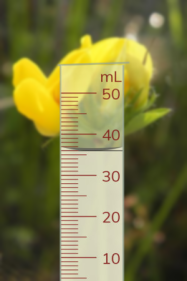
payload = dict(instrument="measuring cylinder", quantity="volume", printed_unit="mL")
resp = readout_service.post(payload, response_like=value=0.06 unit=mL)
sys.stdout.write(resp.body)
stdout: value=36 unit=mL
